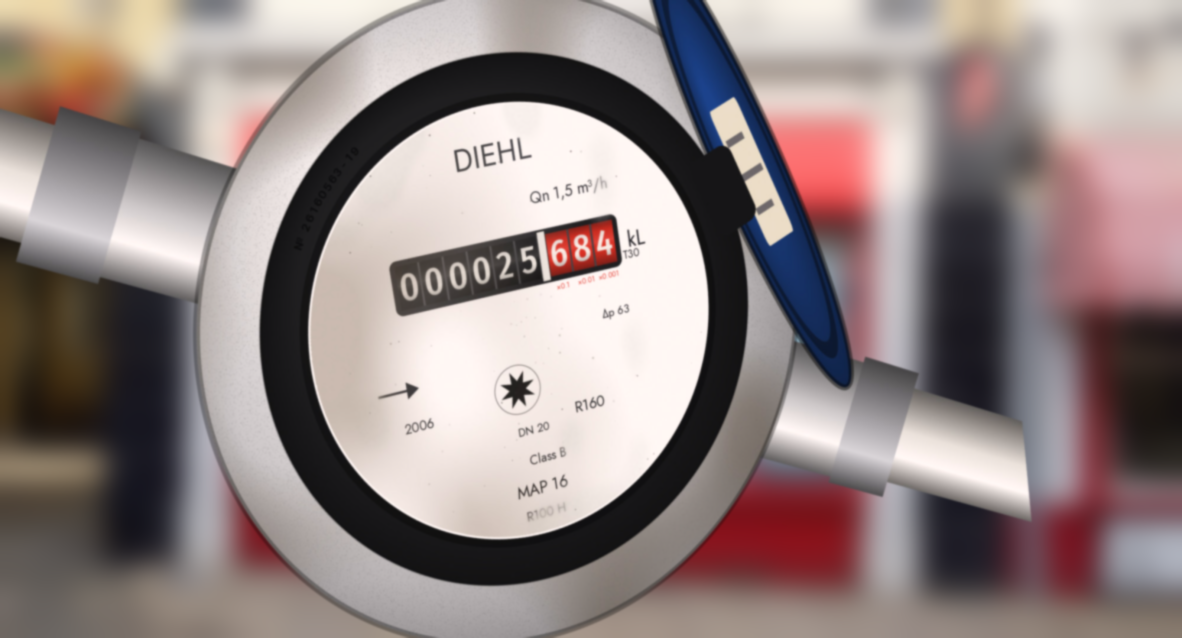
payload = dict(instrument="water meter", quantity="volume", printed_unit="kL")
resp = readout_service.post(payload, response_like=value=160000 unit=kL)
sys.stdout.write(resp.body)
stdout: value=25.684 unit=kL
